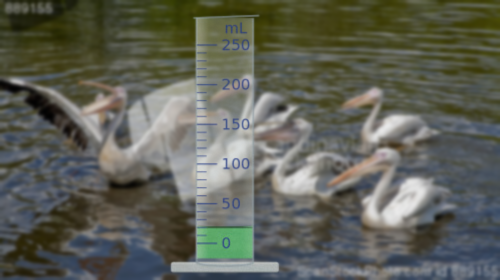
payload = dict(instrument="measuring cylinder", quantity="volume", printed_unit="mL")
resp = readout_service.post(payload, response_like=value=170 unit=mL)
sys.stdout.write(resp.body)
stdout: value=20 unit=mL
